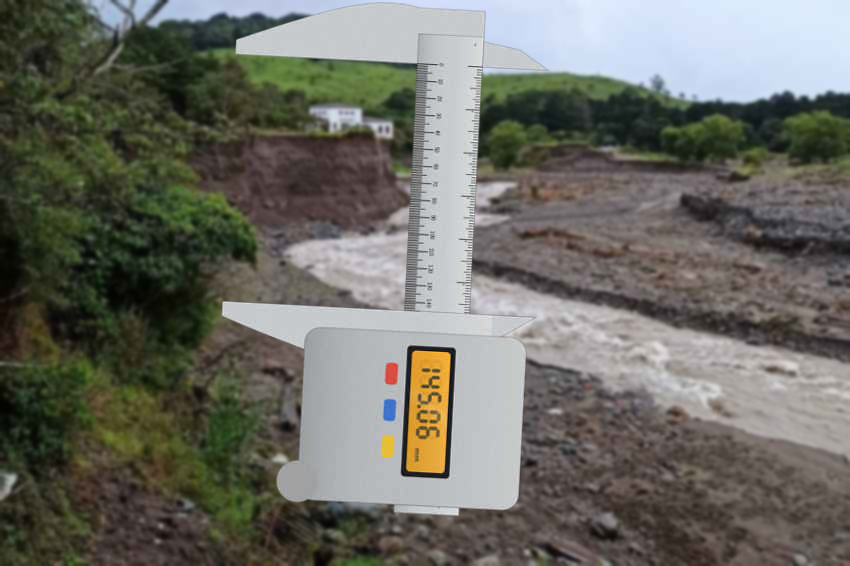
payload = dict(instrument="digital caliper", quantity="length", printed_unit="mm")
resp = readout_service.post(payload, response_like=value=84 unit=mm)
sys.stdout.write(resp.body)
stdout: value=145.06 unit=mm
